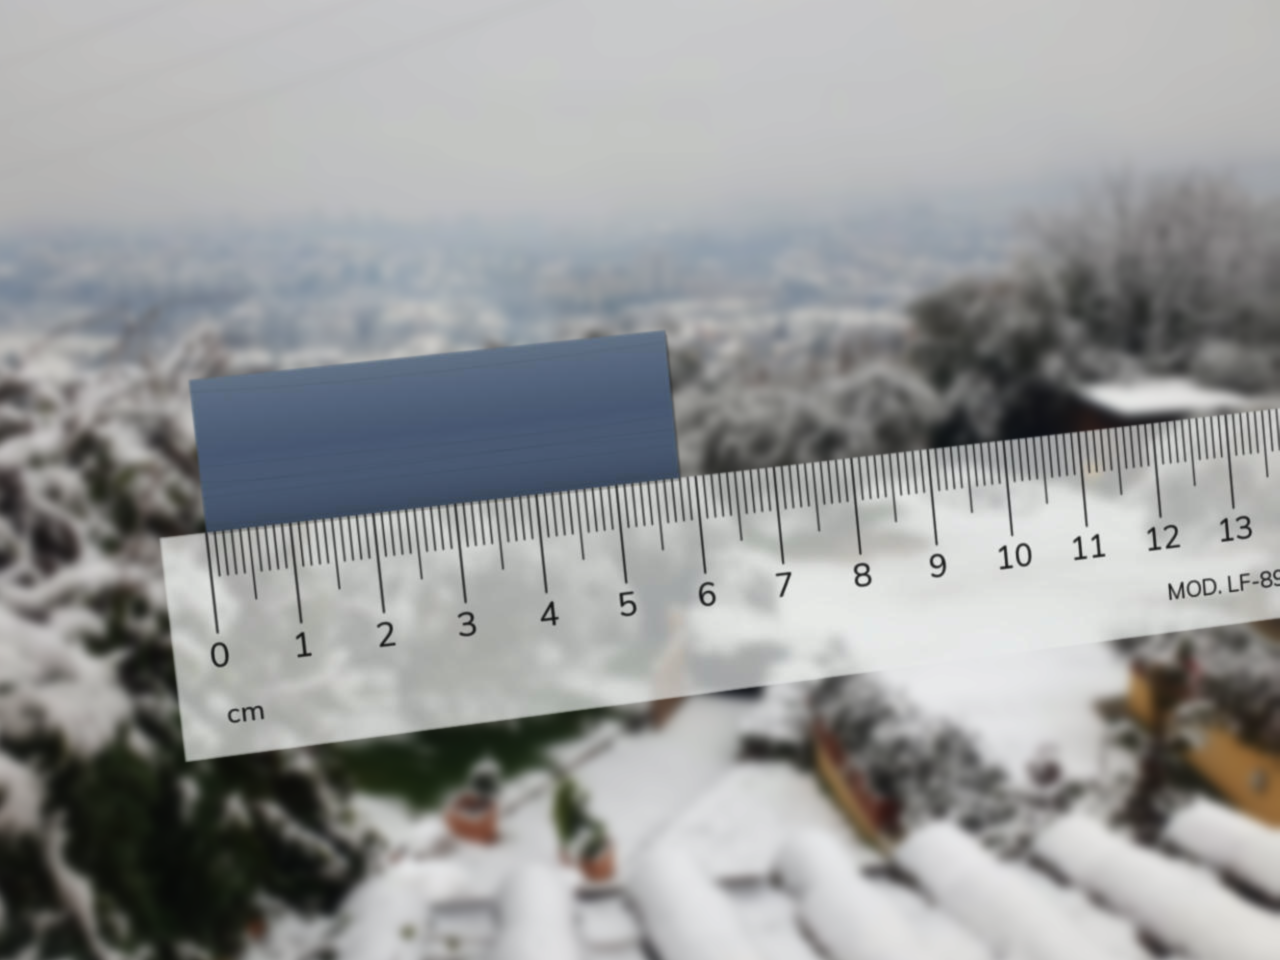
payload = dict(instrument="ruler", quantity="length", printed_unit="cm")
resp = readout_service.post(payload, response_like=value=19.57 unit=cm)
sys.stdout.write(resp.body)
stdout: value=5.8 unit=cm
